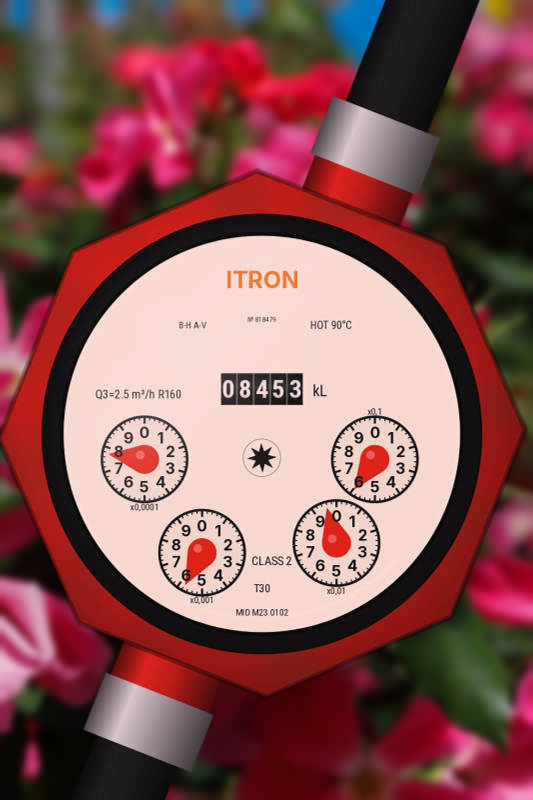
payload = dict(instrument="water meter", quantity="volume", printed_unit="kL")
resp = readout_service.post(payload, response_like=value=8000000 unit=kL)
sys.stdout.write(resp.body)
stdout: value=8453.5957 unit=kL
